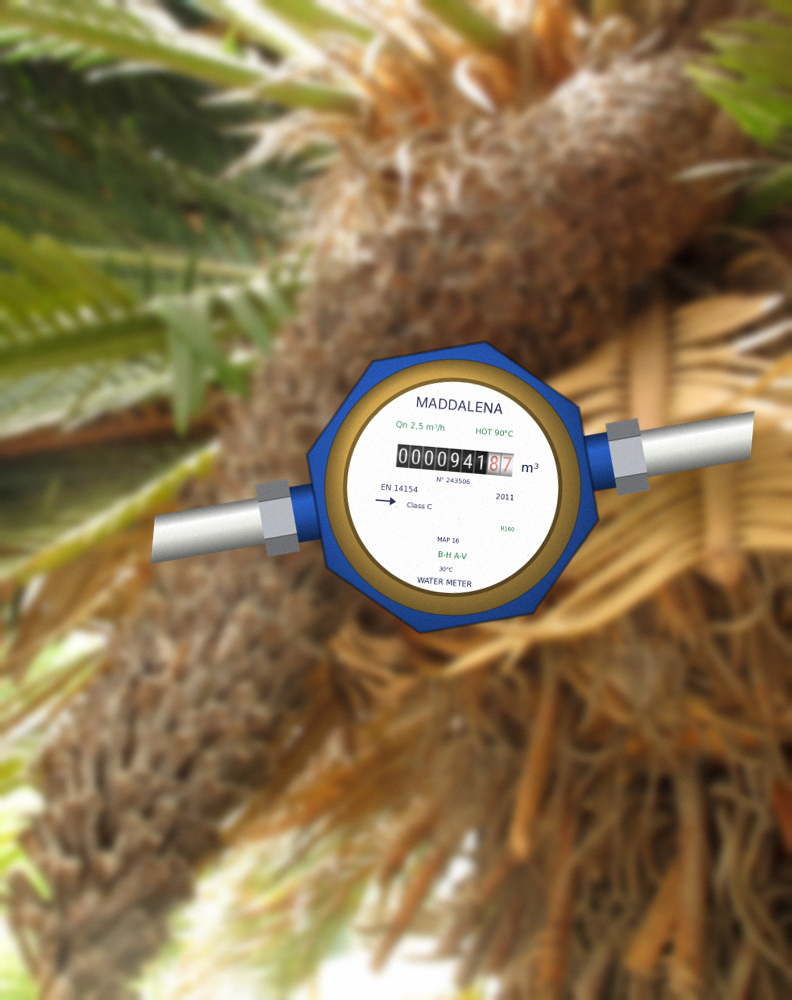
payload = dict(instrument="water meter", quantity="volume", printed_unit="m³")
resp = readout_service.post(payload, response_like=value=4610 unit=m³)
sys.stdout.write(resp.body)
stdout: value=941.87 unit=m³
